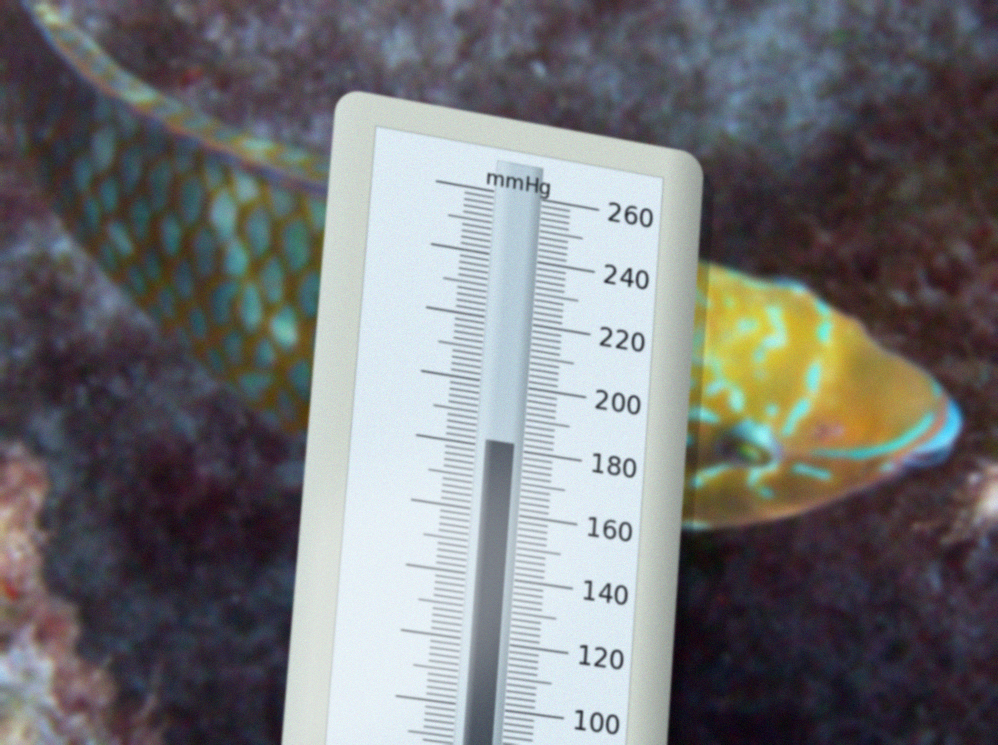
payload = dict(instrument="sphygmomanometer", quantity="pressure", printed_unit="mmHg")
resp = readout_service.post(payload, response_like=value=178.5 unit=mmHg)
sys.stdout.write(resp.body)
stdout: value=182 unit=mmHg
